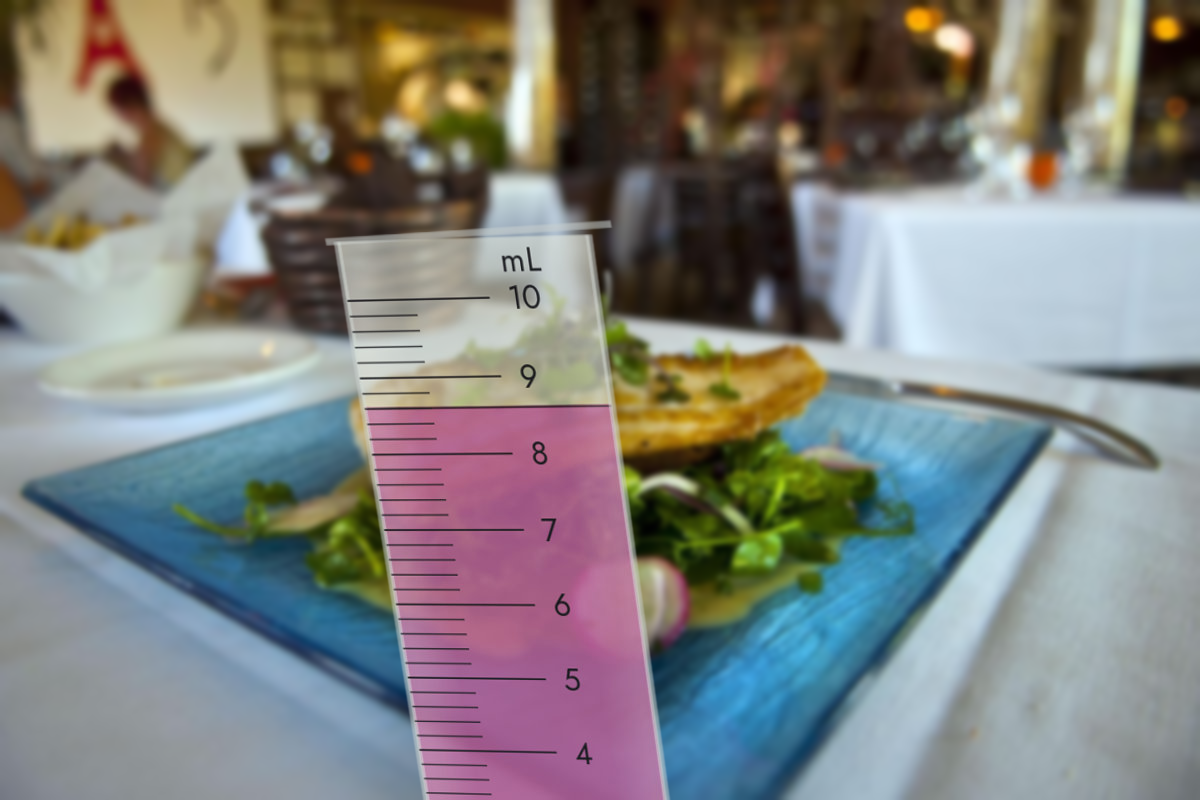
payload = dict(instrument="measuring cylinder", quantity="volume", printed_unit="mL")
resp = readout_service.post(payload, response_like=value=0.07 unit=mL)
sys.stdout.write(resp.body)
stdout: value=8.6 unit=mL
